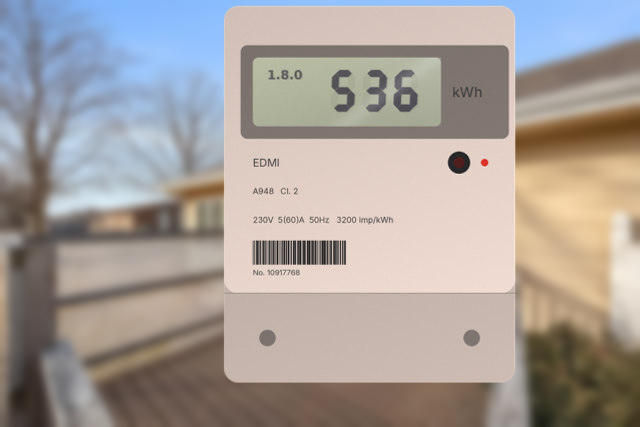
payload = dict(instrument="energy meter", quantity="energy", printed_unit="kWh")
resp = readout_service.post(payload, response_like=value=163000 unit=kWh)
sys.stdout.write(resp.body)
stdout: value=536 unit=kWh
